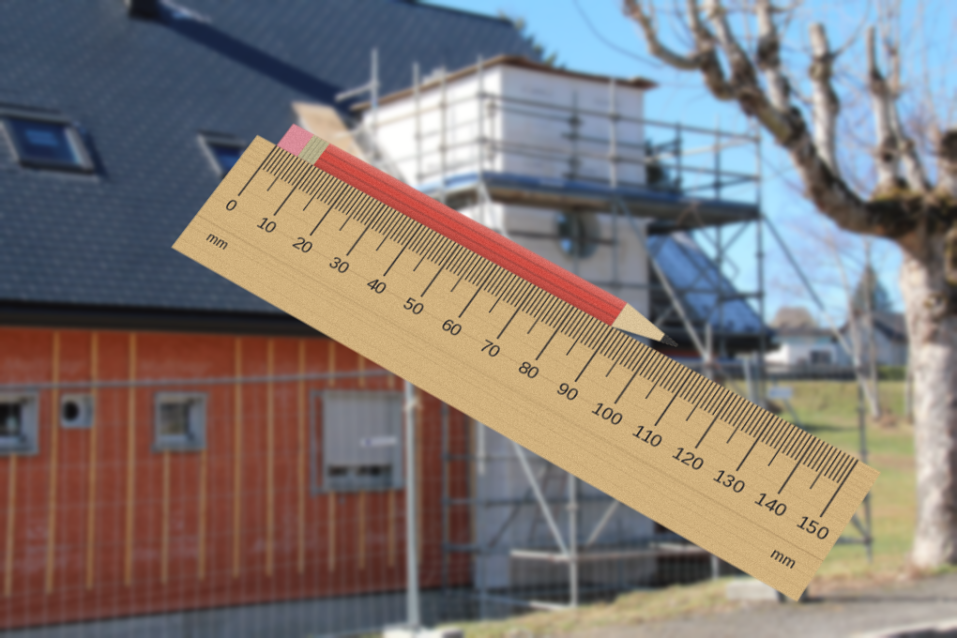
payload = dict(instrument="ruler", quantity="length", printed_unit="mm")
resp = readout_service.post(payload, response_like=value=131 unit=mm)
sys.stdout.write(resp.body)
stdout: value=104 unit=mm
